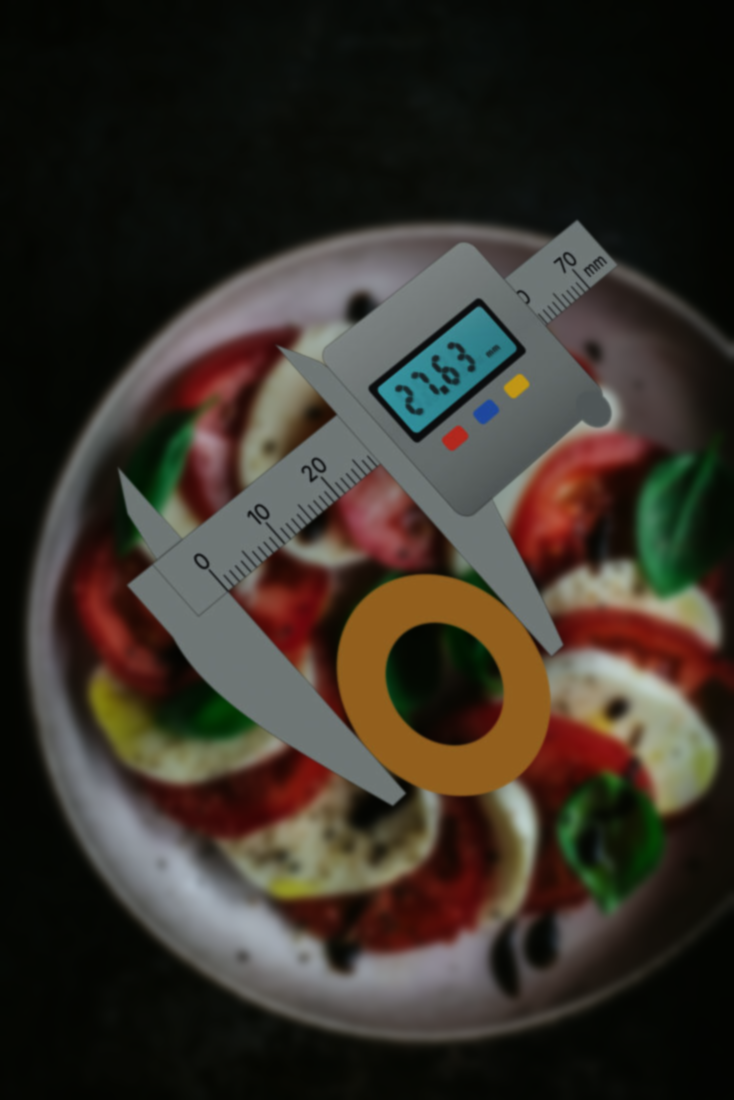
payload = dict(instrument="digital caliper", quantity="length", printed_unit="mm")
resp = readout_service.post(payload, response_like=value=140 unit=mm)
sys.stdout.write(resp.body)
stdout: value=27.63 unit=mm
